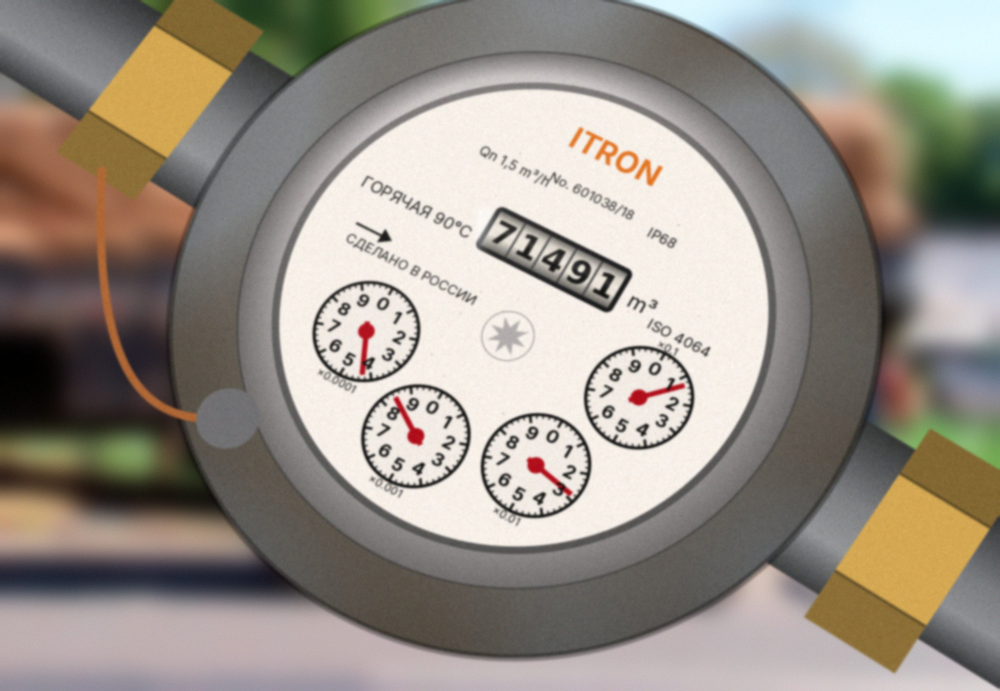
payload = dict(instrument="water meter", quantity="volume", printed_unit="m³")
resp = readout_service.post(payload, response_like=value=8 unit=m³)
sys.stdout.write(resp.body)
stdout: value=71491.1284 unit=m³
